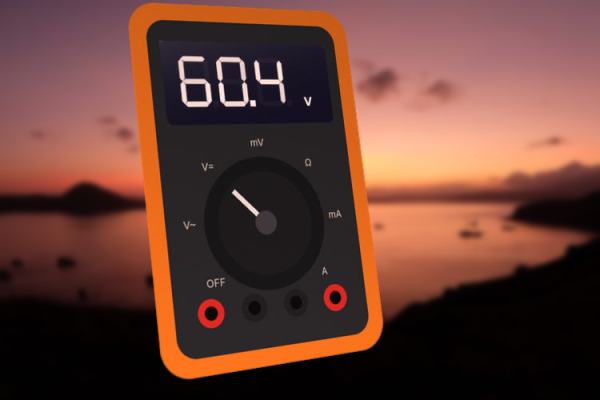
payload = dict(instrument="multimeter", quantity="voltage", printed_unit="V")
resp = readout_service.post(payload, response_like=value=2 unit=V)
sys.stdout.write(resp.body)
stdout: value=60.4 unit=V
